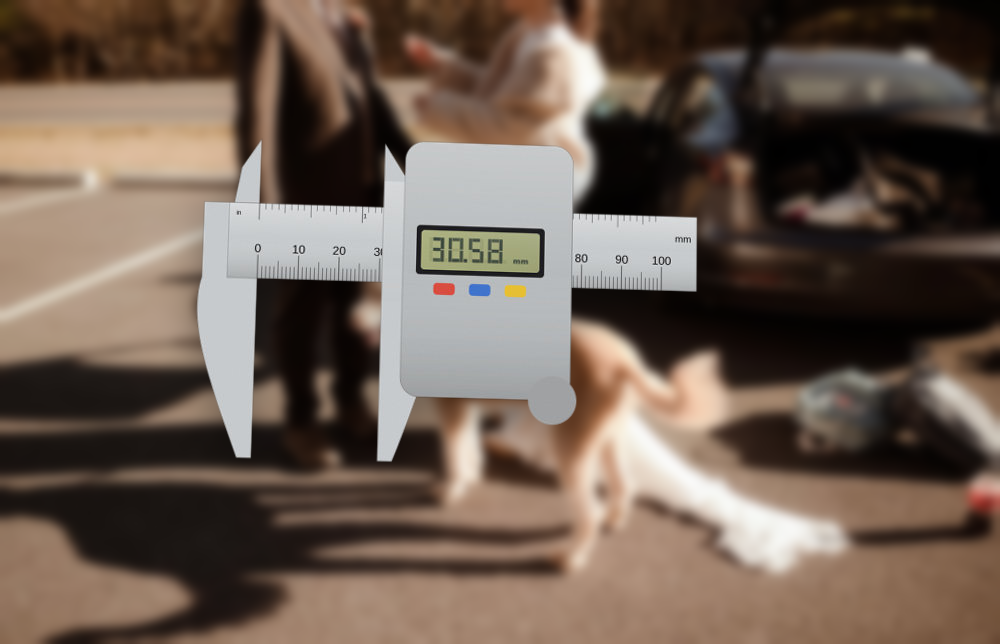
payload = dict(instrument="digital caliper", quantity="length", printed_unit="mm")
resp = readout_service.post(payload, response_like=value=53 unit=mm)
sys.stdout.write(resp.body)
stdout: value=30.58 unit=mm
